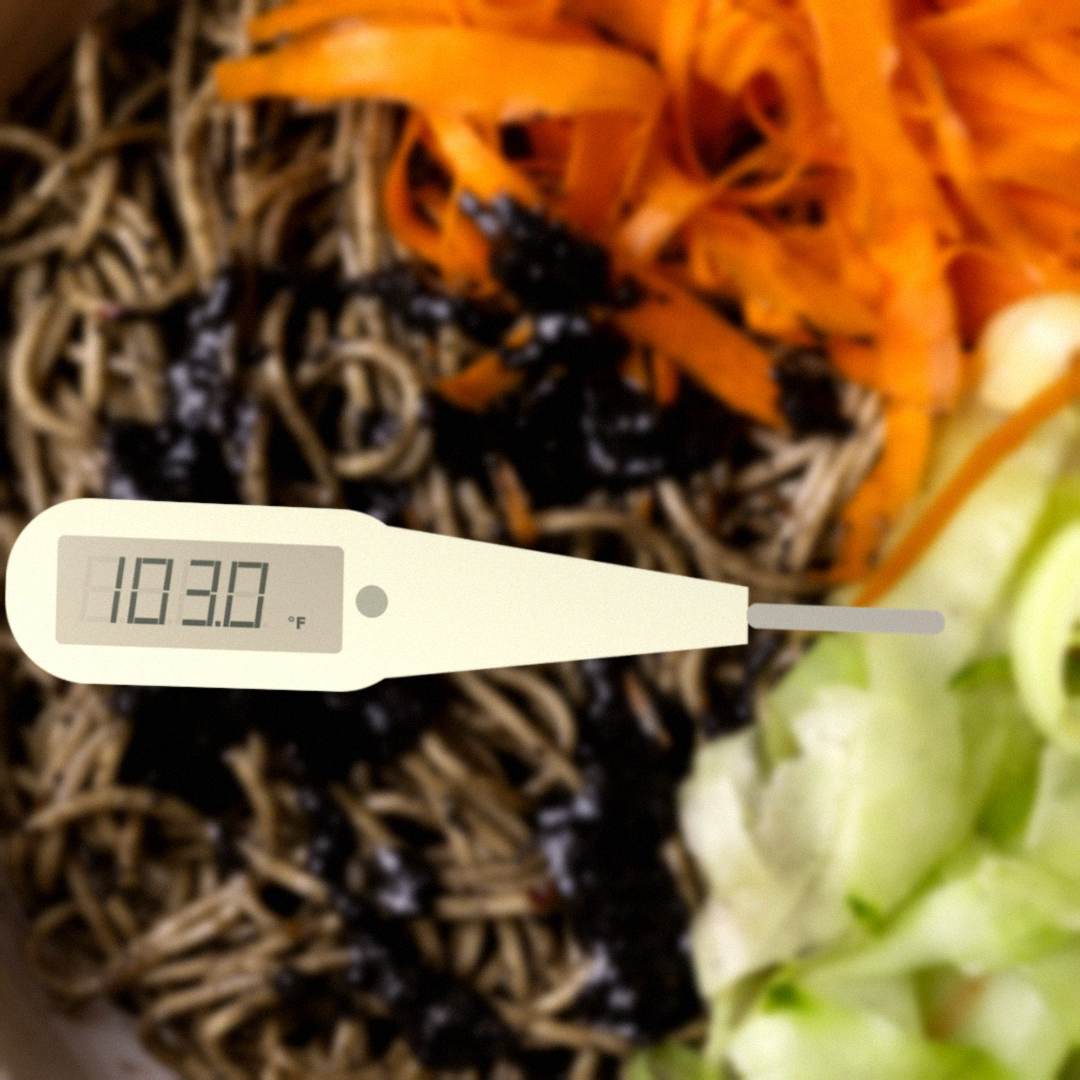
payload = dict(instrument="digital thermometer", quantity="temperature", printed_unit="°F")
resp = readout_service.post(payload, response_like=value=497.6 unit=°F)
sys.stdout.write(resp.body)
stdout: value=103.0 unit=°F
